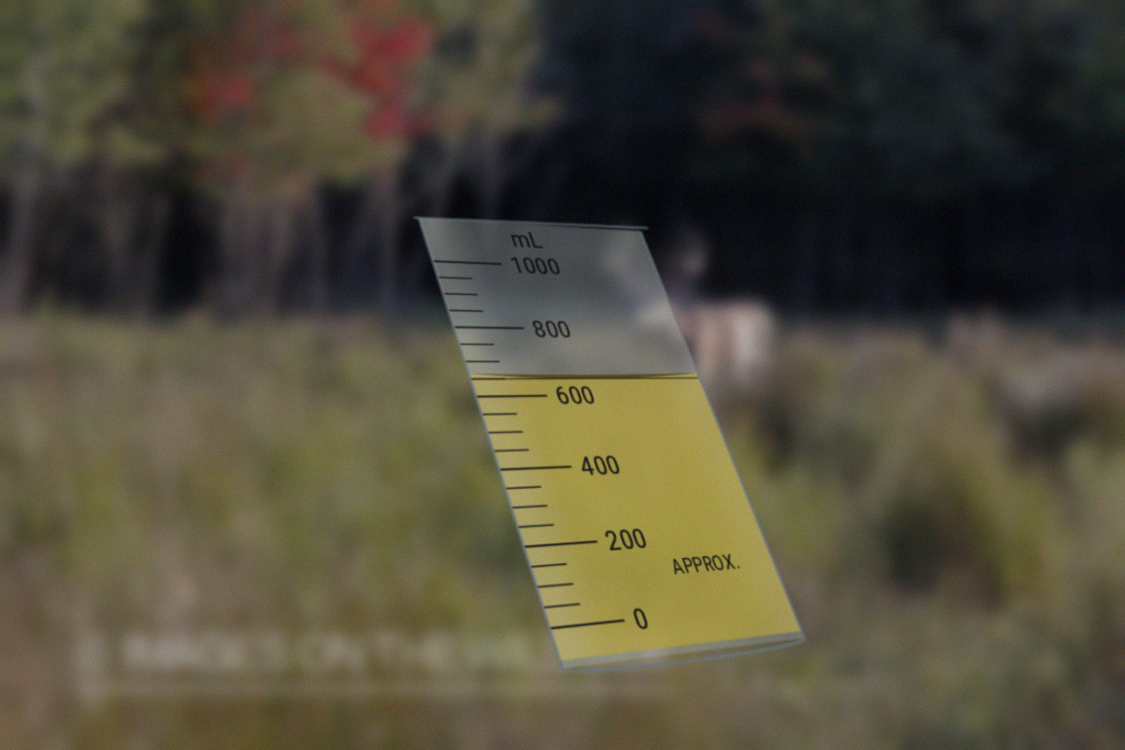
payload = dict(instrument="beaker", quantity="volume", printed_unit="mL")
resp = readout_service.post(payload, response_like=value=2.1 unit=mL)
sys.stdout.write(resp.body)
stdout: value=650 unit=mL
